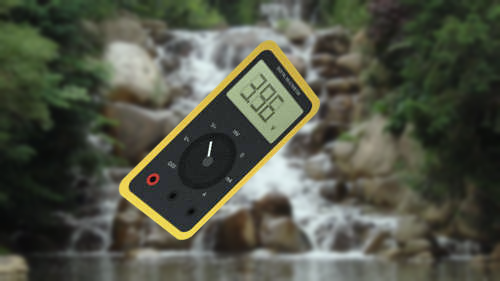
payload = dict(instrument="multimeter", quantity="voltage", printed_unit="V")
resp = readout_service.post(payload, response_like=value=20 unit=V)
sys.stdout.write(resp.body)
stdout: value=3.96 unit=V
